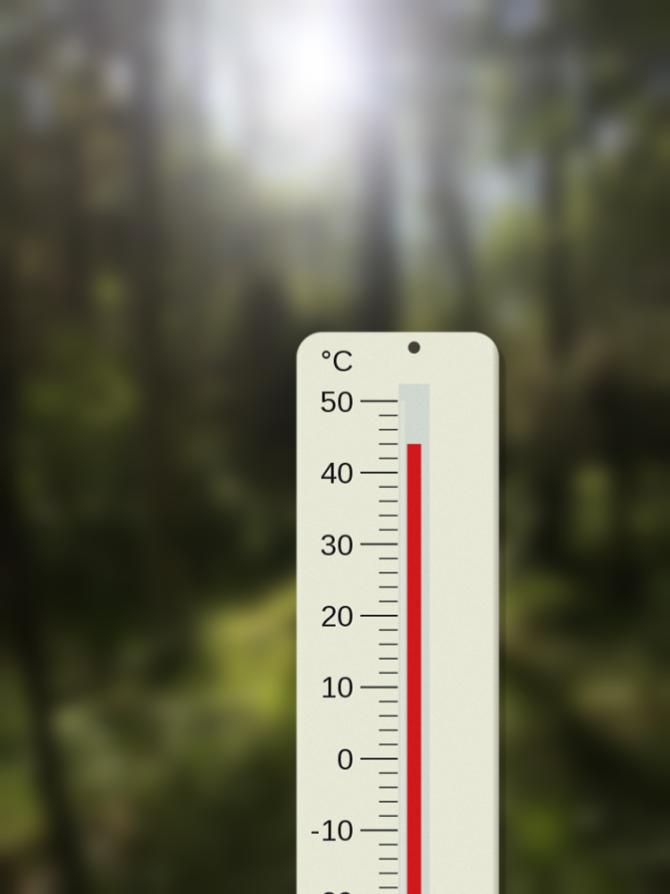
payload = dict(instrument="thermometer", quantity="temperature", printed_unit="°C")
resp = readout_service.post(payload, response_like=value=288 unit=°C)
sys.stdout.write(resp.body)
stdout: value=44 unit=°C
